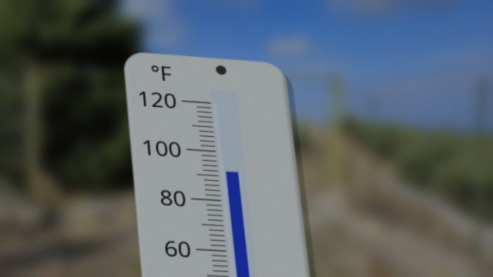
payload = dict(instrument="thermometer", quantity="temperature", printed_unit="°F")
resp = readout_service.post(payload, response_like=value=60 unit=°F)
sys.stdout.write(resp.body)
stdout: value=92 unit=°F
